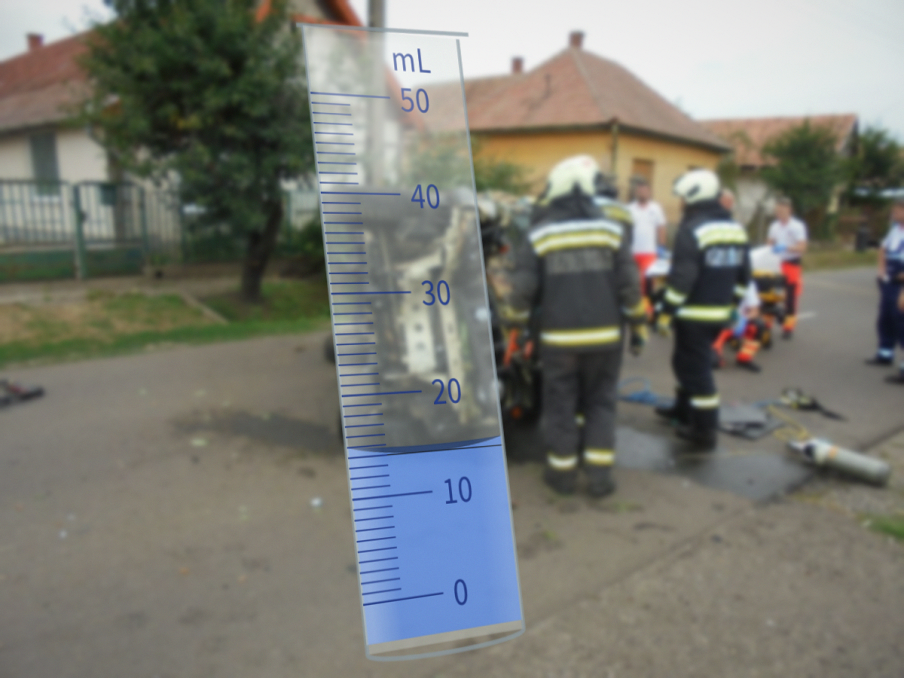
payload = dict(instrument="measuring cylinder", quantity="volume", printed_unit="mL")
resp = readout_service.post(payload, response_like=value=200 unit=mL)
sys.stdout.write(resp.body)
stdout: value=14 unit=mL
